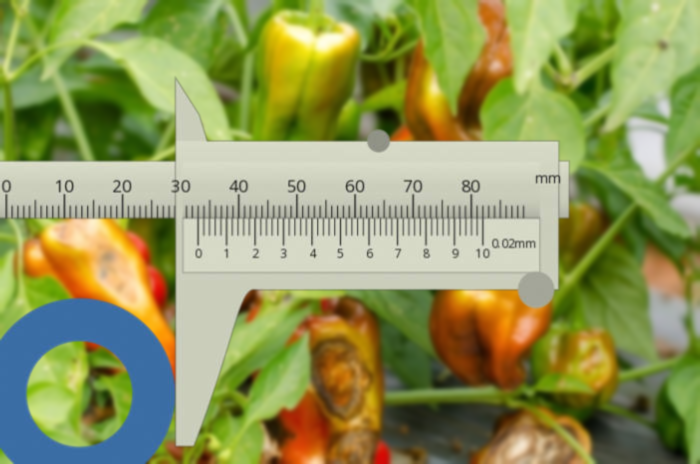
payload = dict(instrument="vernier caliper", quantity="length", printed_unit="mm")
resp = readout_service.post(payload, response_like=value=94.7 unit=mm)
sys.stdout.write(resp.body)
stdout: value=33.0 unit=mm
